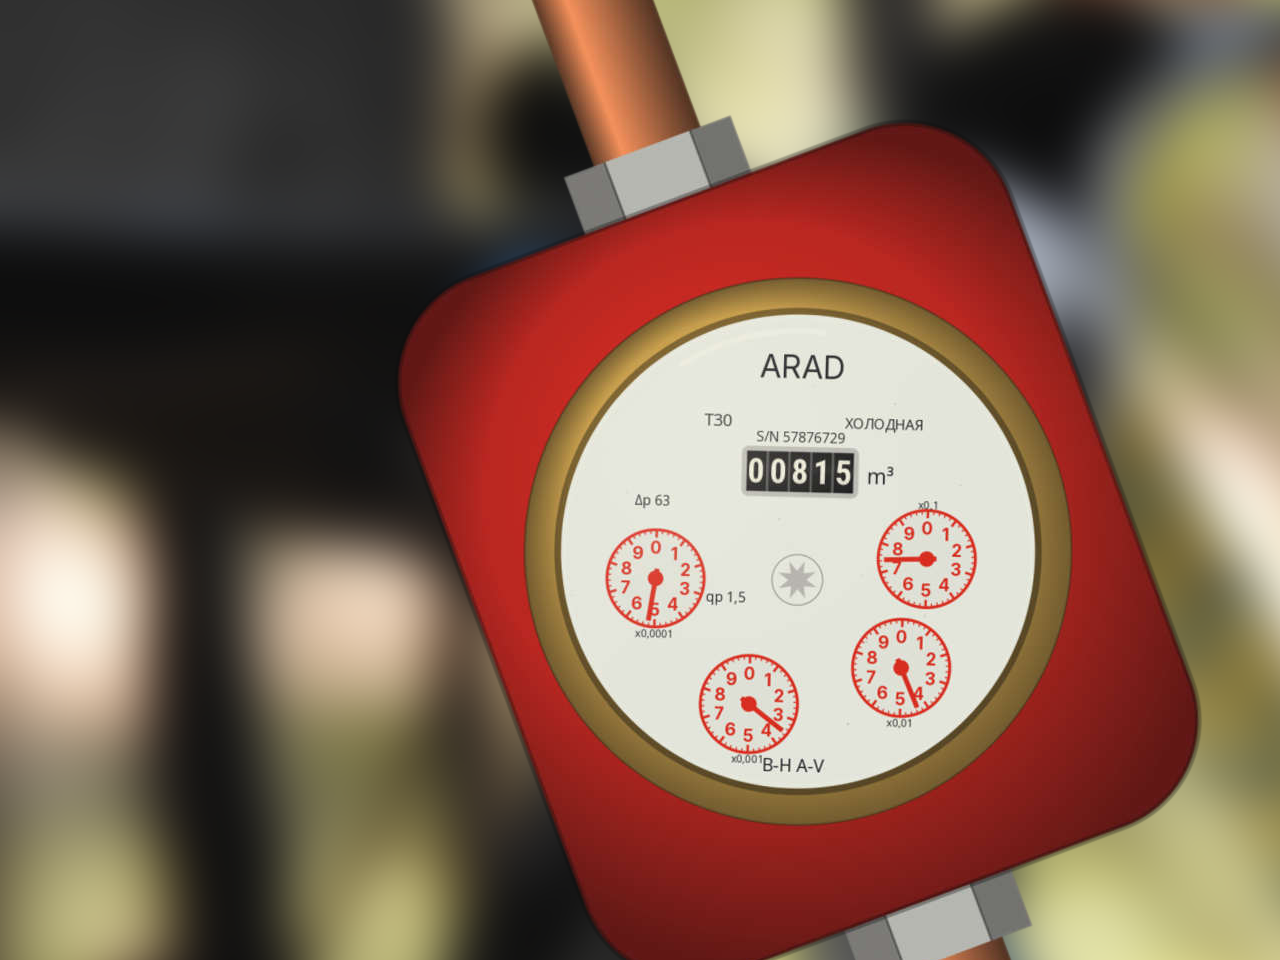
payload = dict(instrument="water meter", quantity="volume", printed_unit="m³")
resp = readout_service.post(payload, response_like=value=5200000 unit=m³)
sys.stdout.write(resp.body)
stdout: value=815.7435 unit=m³
